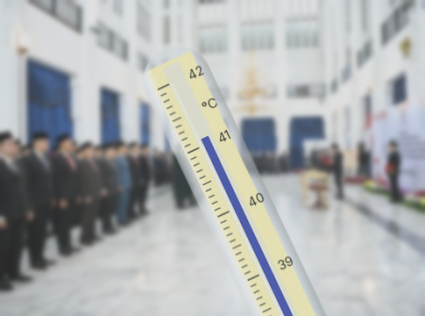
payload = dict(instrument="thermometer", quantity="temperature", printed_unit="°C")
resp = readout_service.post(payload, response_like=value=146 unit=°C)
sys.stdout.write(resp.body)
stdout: value=41.1 unit=°C
